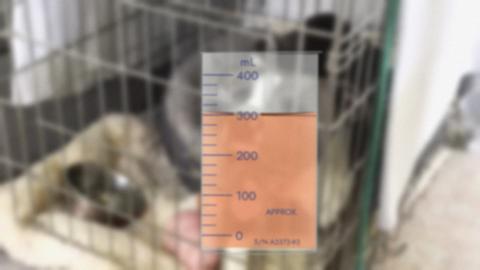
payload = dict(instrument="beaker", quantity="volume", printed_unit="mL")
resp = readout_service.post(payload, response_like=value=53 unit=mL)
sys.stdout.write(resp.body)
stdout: value=300 unit=mL
